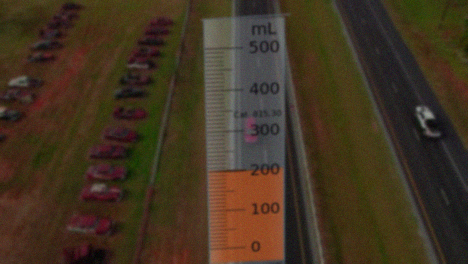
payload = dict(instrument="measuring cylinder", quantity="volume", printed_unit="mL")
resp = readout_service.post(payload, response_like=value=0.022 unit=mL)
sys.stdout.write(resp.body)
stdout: value=200 unit=mL
